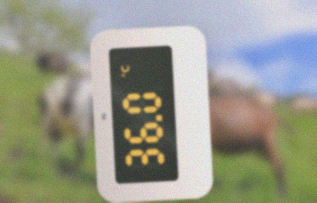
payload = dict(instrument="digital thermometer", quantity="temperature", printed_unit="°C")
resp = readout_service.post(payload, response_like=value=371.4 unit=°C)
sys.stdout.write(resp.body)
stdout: value=36.0 unit=°C
